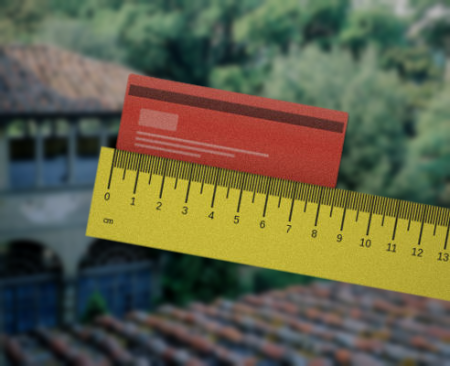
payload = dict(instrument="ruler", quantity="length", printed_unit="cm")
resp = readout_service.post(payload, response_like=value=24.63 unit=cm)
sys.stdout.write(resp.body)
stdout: value=8.5 unit=cm
